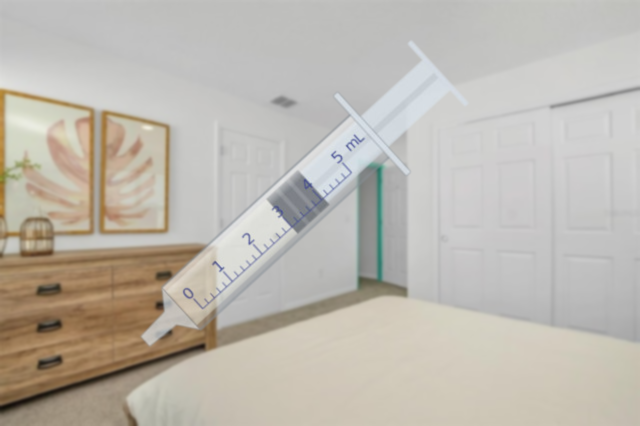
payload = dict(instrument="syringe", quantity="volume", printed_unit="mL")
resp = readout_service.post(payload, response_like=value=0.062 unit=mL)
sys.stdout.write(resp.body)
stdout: value=3 unit=mL
